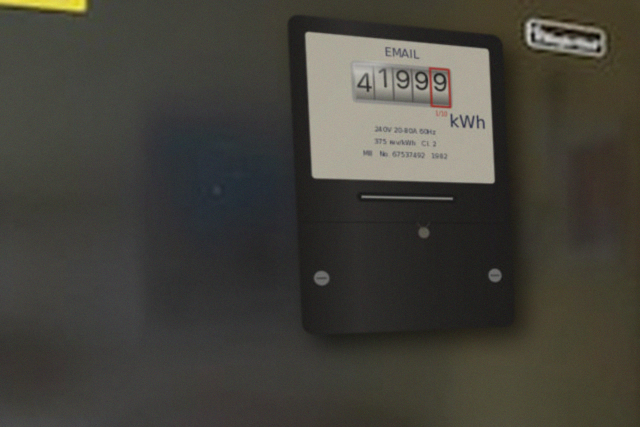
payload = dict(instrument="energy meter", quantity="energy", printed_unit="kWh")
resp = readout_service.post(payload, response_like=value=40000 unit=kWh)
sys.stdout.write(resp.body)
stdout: value=4199.9 unit=kWh
